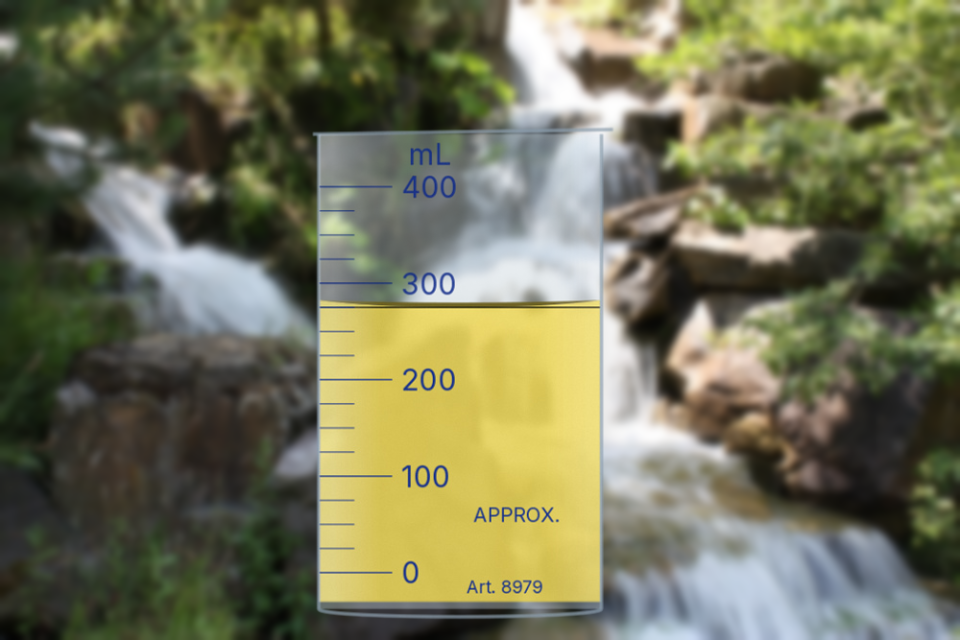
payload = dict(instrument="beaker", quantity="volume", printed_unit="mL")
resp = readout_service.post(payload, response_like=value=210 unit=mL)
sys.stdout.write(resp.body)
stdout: value=275 unit=mL
